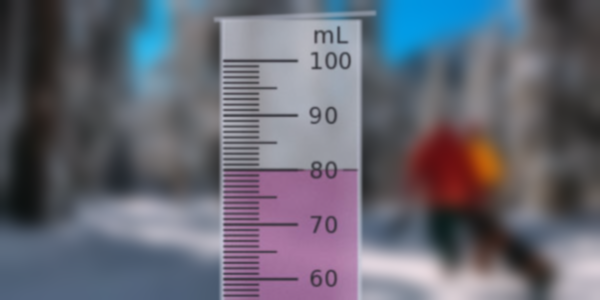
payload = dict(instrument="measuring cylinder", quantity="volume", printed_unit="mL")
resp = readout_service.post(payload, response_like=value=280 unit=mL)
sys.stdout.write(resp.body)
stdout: value=80 unit=mL
